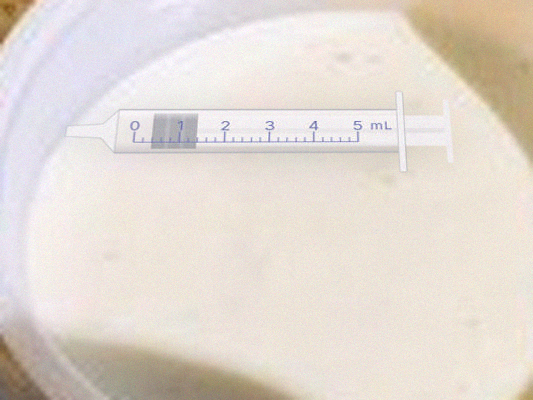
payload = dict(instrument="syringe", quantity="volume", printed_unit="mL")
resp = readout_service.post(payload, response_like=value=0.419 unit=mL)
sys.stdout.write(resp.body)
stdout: value=0.4 unit=mL
